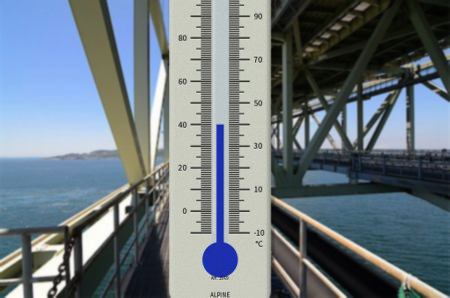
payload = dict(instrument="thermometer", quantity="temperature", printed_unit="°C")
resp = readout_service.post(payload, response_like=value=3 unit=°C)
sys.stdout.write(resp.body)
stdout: value=40 unit=°C
